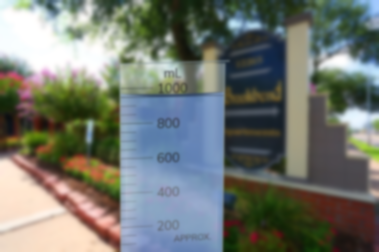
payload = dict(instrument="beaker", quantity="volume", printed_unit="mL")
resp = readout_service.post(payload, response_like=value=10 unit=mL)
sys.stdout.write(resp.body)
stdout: value=950 unit=mL
